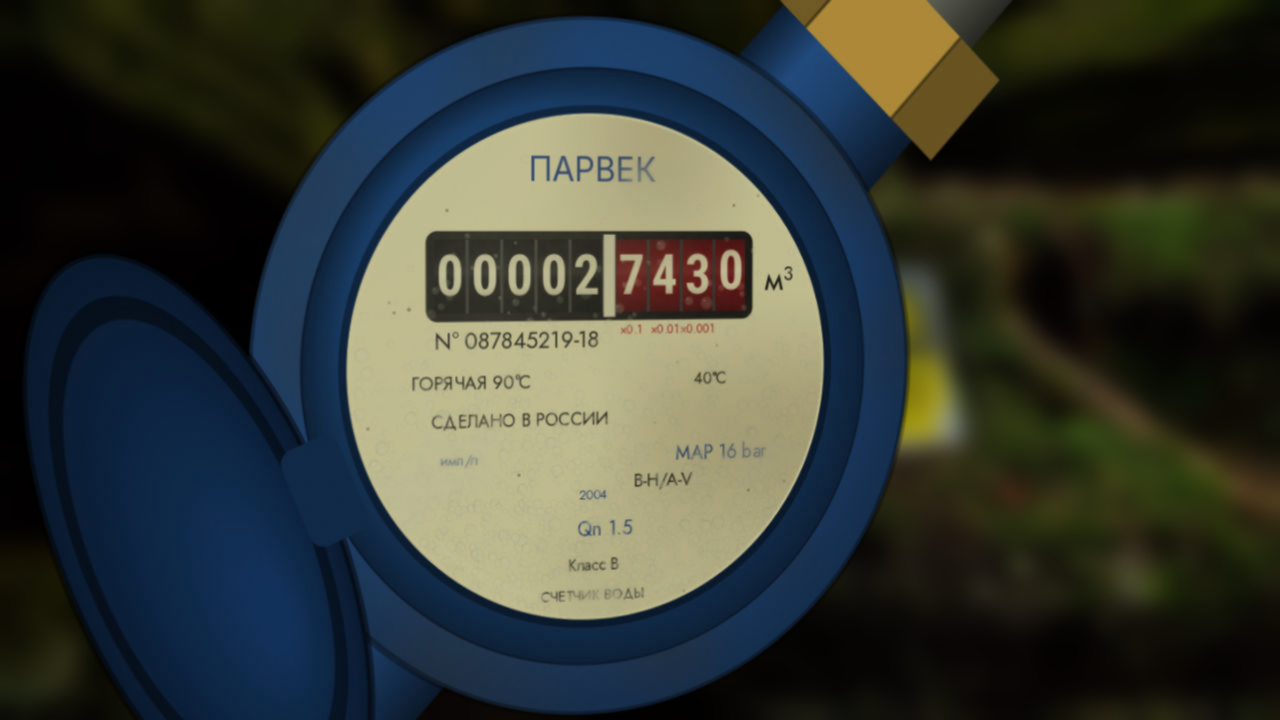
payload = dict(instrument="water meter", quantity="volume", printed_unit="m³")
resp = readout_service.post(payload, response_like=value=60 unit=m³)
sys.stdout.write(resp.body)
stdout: value=2.7430 unit=m³
